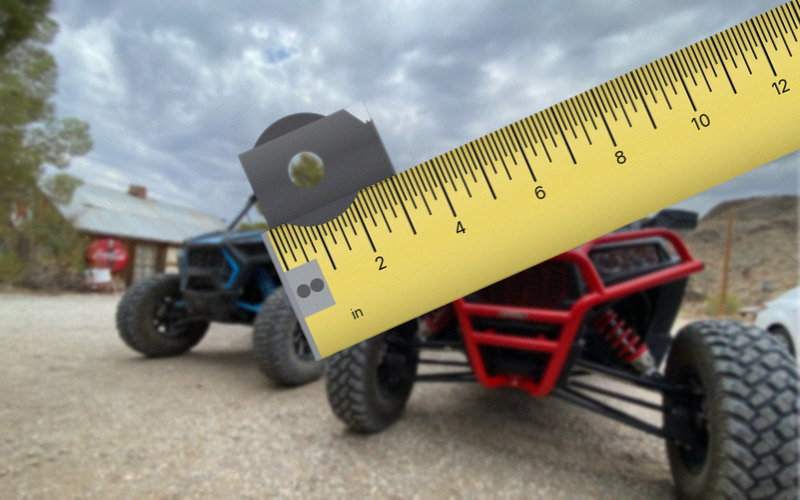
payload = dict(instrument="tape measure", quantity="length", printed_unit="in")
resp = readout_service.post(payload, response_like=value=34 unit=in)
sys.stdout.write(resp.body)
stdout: value=3.125 unit=in
